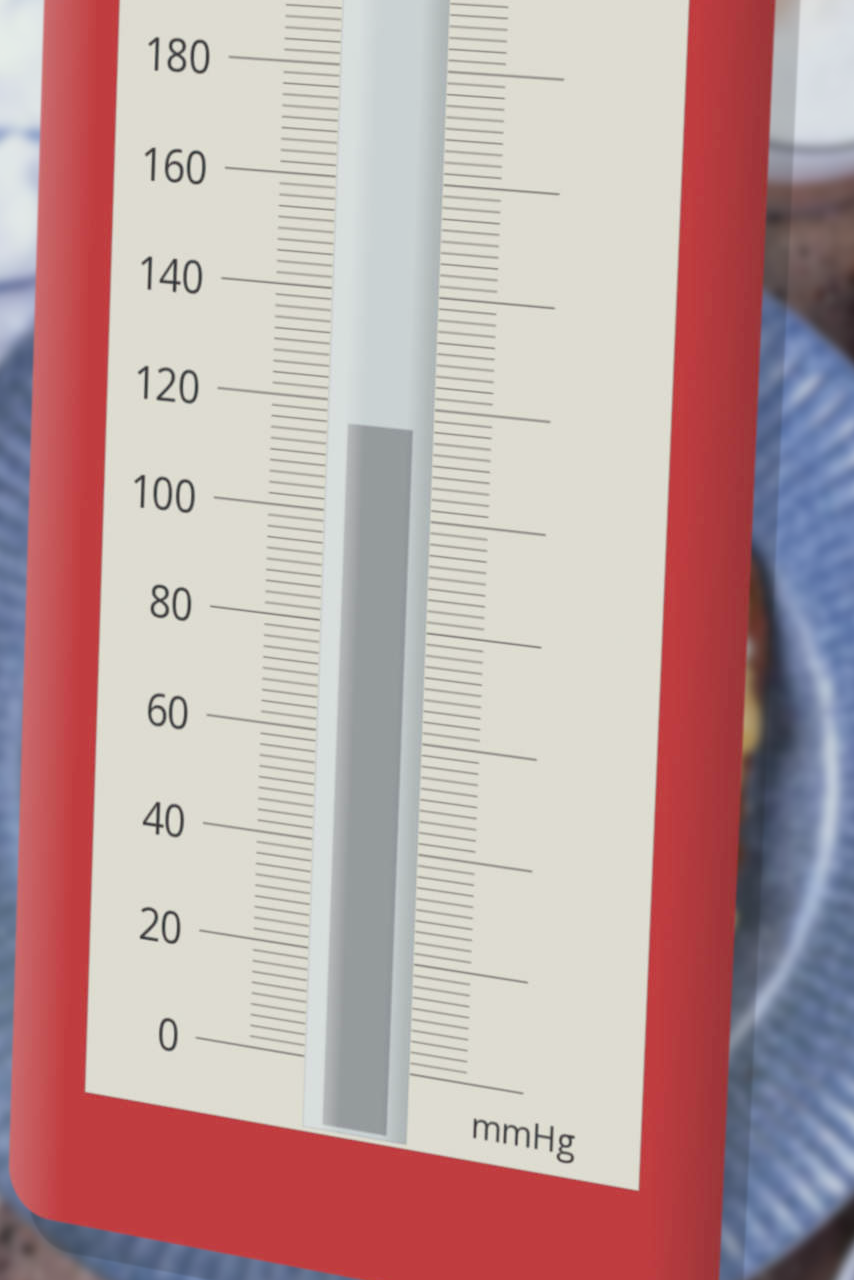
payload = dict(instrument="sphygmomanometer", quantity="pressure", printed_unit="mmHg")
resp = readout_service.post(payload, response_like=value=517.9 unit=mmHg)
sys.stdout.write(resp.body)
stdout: value=116 unit=mmHg
